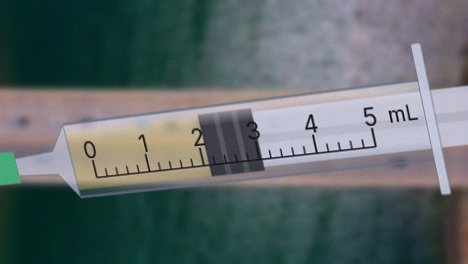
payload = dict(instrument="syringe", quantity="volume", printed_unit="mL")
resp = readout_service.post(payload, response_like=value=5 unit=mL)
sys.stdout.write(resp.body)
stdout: value=2.1 unit=mL
